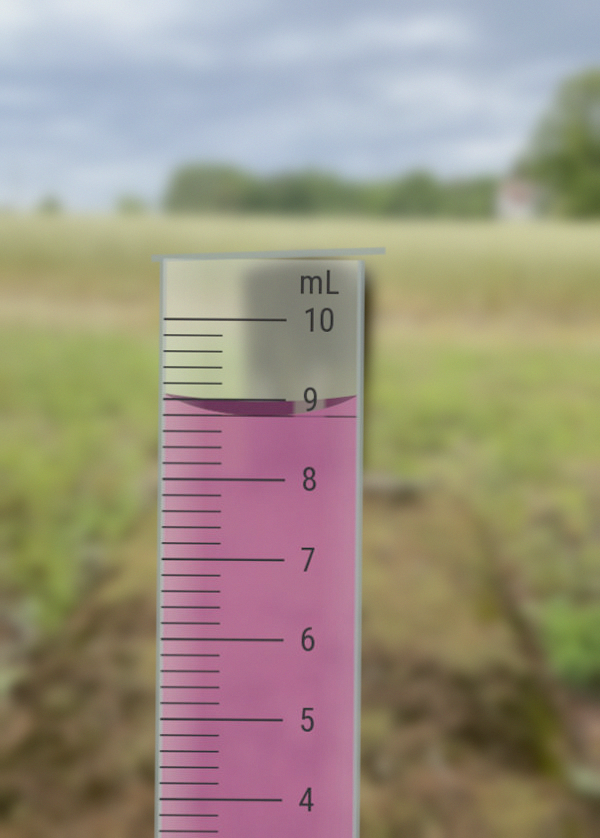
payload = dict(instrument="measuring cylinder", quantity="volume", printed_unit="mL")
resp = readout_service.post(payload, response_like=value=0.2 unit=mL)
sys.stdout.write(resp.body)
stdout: value=8.8 unit=mL
